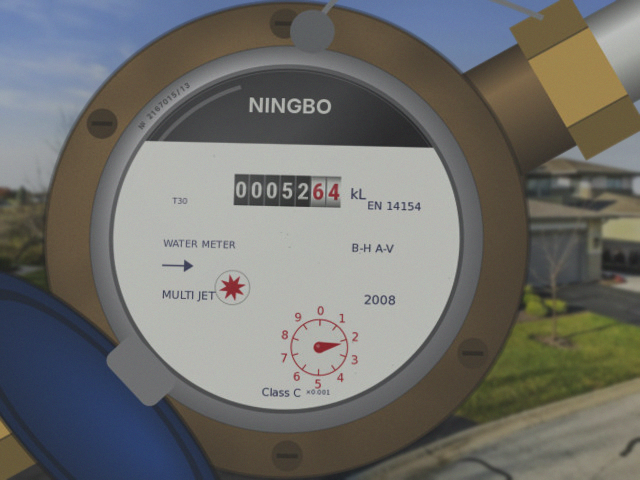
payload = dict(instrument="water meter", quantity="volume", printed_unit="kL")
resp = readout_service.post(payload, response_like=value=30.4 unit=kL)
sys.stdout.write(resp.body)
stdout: value=52.642 unit=kL
